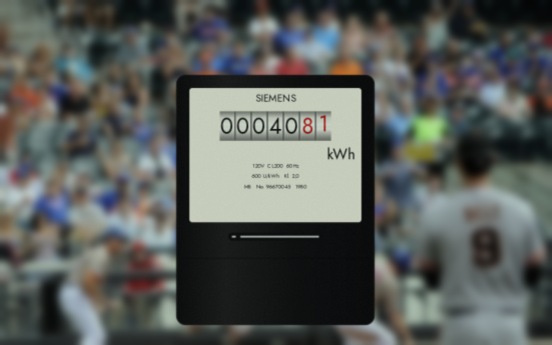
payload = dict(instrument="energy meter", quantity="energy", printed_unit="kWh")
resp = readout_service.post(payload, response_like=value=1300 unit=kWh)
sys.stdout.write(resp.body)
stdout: value=40.81 unit=kWh
